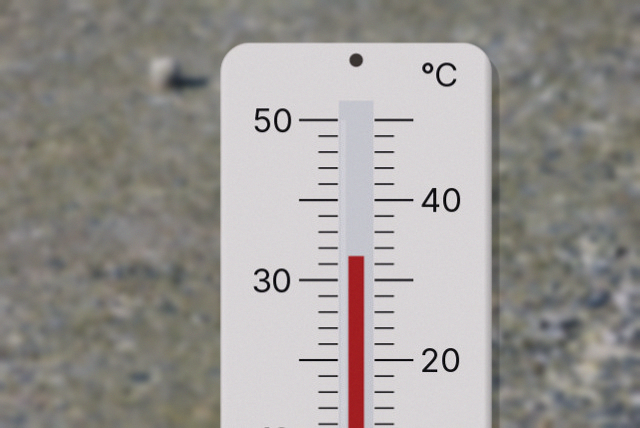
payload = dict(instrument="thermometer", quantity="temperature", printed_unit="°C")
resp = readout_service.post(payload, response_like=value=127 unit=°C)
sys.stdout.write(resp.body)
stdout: value=33 unit=°C
